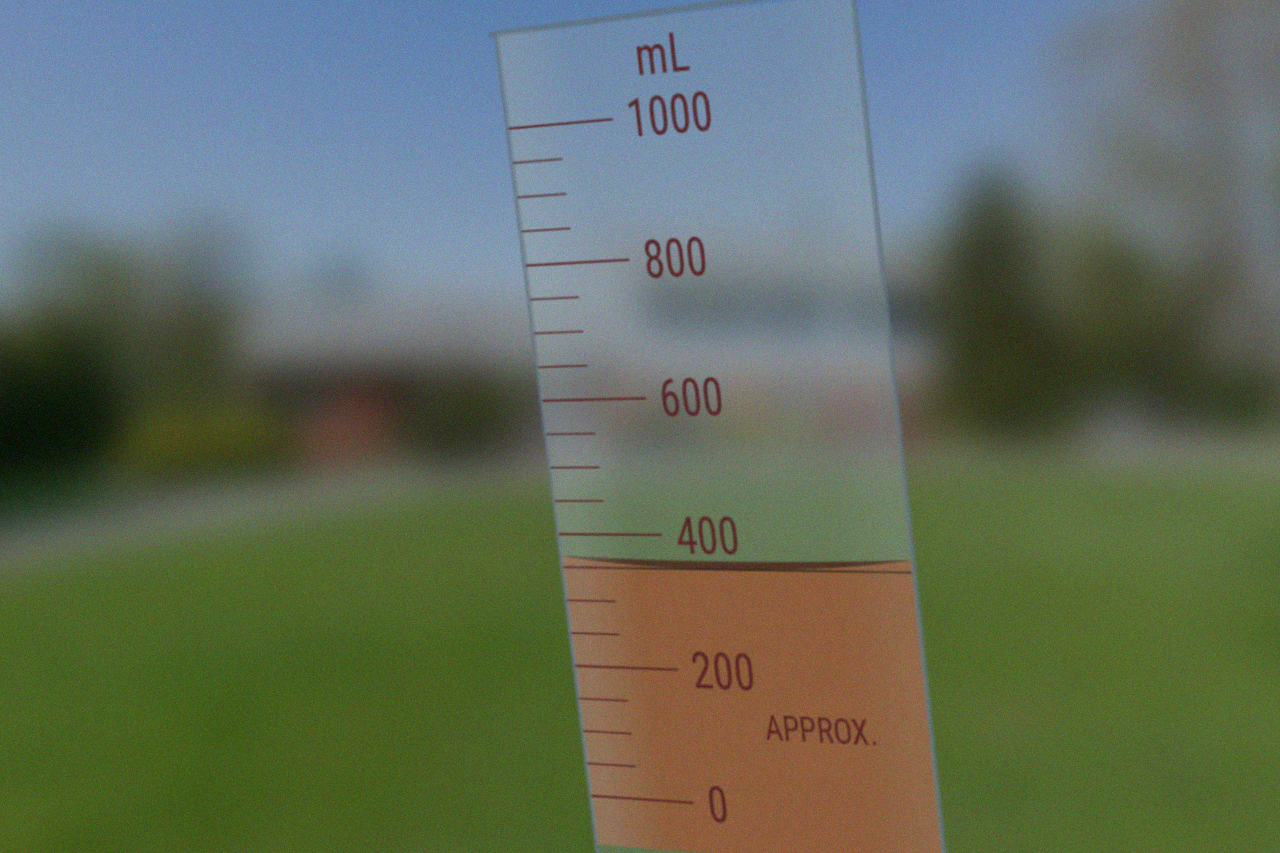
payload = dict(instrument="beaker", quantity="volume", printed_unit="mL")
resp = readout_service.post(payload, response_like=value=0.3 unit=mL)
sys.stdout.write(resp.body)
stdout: value=350 unit=mL
